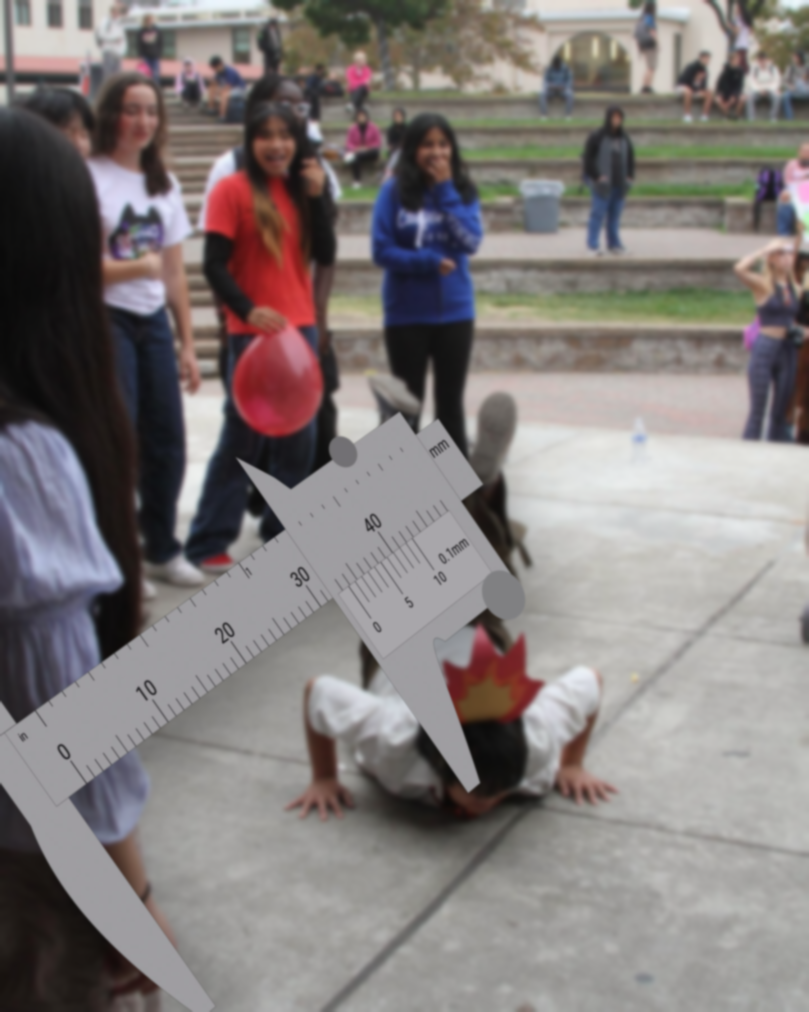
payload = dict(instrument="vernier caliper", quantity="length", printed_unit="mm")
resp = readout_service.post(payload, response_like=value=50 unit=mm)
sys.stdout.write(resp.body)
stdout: value=33.8 unit=mm
